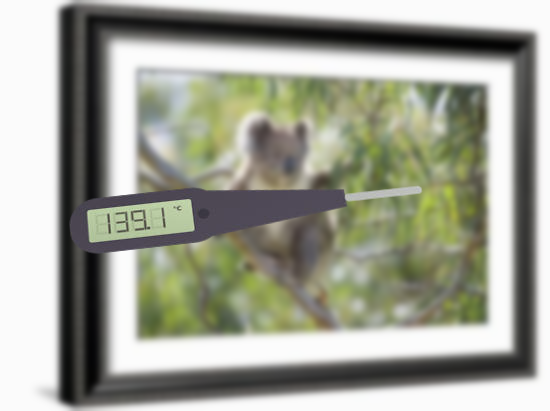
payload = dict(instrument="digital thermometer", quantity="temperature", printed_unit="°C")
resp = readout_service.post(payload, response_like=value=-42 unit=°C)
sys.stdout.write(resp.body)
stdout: value=139.1 unit=°C
